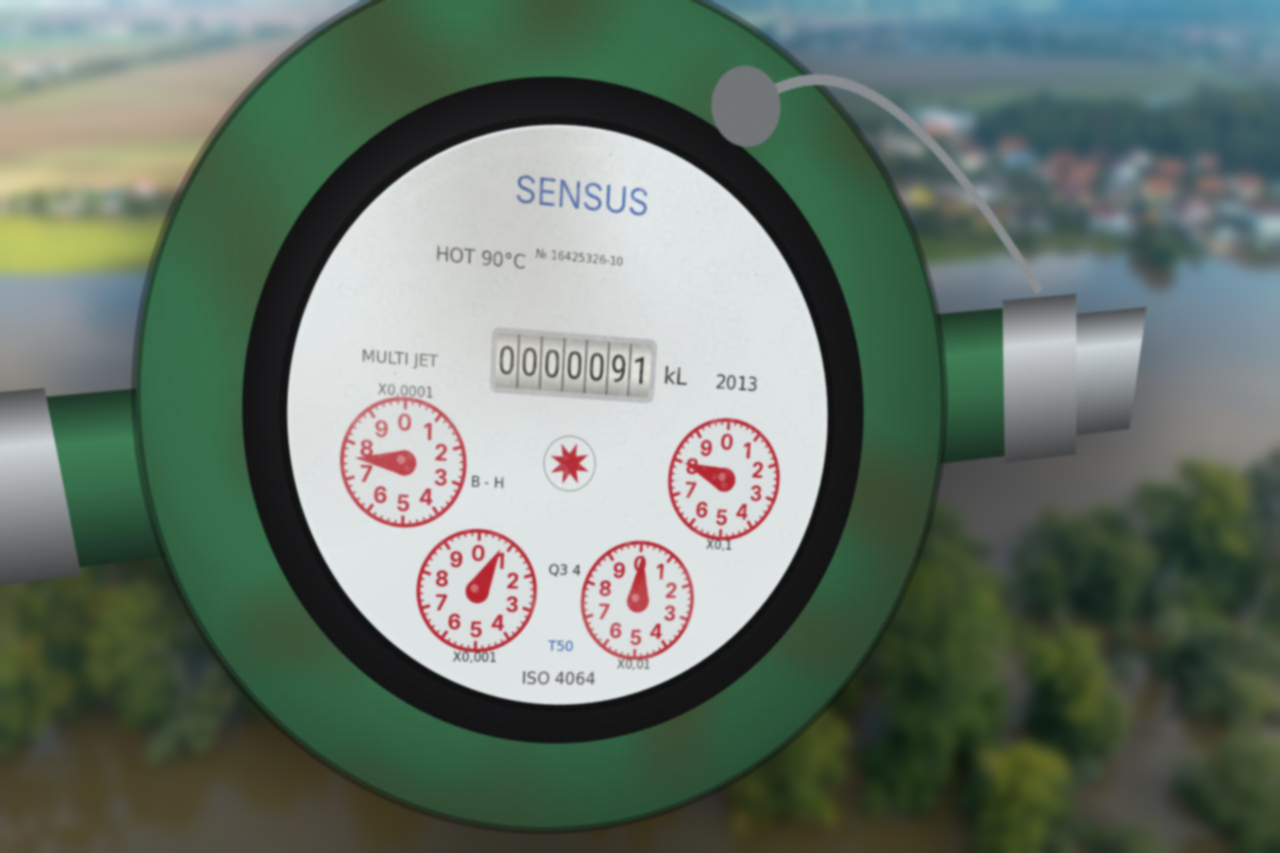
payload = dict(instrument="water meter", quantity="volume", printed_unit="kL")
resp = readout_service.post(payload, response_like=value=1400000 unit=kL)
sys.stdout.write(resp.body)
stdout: value=91.8007 unit=kL
